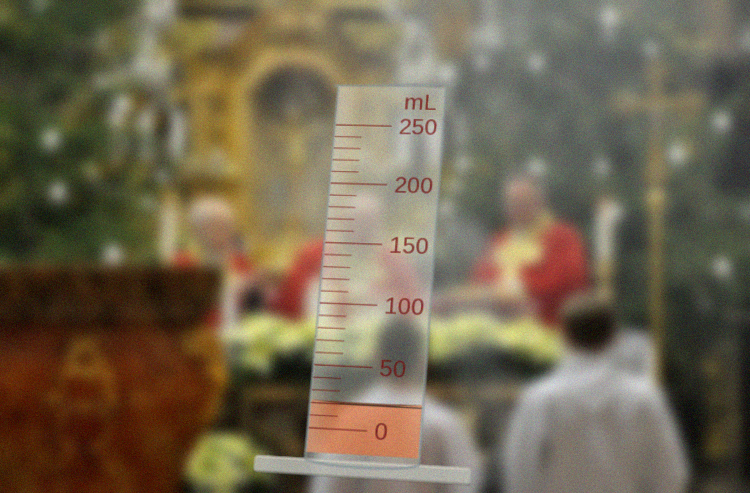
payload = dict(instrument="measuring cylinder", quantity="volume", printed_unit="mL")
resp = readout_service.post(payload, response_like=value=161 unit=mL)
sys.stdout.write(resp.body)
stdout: value=20 unit=mL
